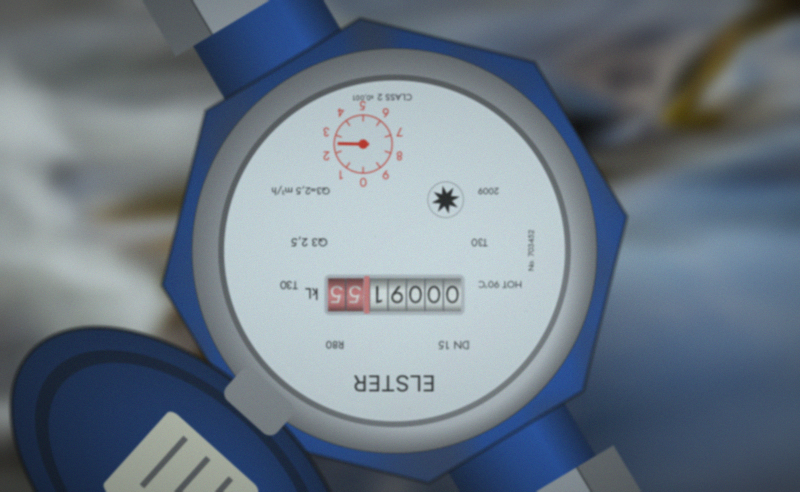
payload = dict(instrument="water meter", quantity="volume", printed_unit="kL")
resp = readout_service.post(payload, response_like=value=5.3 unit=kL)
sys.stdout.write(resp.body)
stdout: value=91.552 unit=kL
